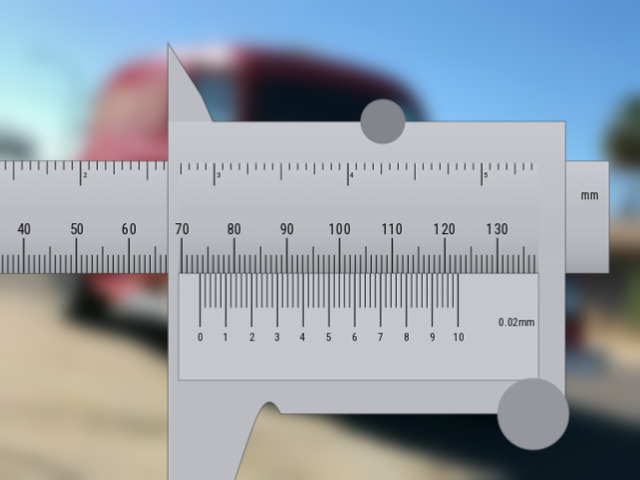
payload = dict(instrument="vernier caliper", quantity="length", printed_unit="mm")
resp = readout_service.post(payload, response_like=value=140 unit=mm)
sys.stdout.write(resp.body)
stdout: value=73.5 unit=mm
